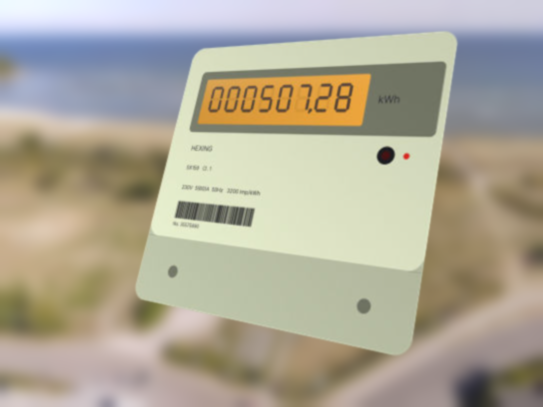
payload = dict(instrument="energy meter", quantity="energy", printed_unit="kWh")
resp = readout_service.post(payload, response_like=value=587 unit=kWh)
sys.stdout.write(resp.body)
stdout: value=507.28 unit=kWh
